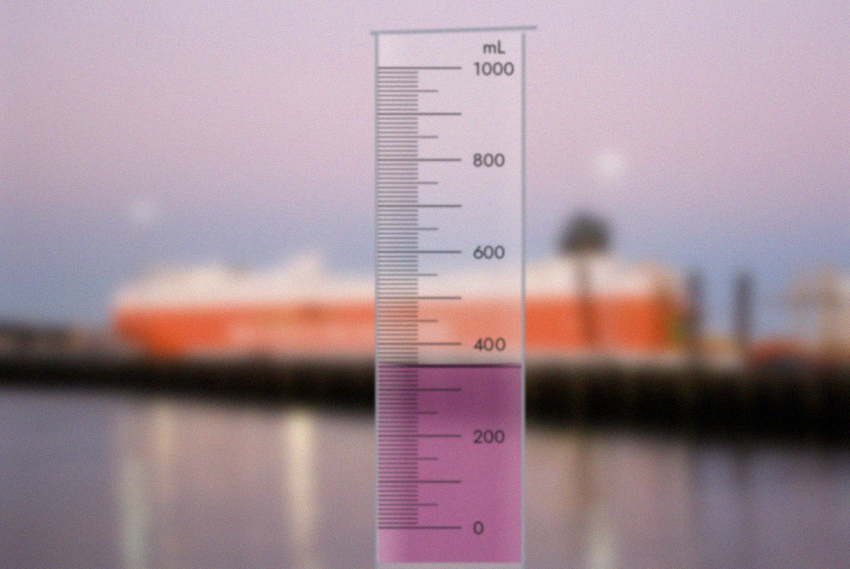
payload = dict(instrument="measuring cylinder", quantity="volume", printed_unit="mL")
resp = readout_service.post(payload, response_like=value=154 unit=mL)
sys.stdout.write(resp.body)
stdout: value=350 unit=mL
